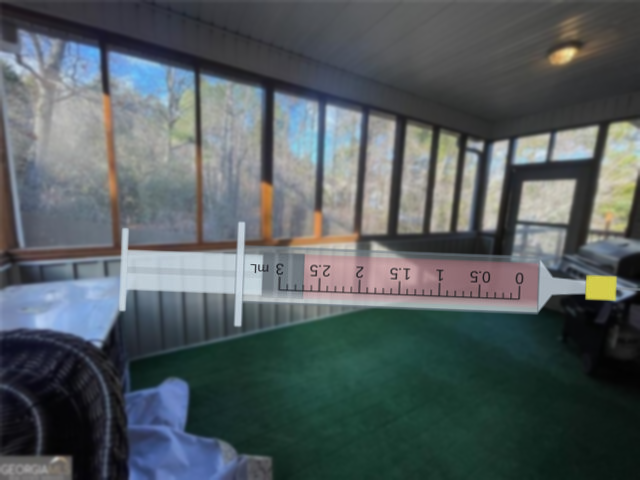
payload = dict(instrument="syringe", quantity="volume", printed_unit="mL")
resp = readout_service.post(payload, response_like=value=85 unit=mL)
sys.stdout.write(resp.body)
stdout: value=2.7 unit=mL
